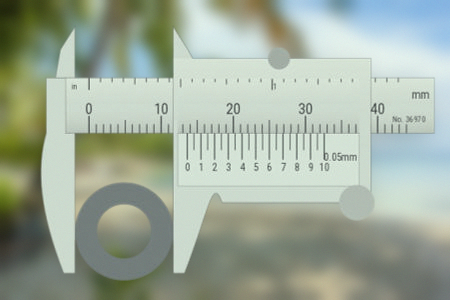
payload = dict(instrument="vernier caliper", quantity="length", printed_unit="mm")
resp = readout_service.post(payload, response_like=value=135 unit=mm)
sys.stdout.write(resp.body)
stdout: value=13.6 unit=mm
